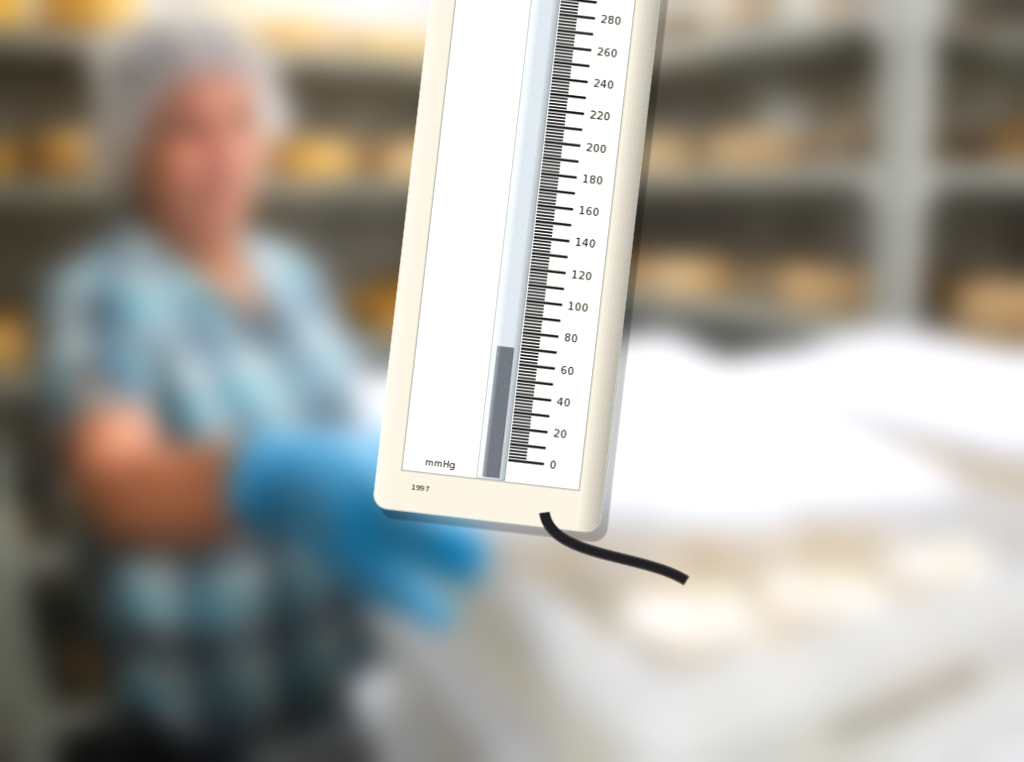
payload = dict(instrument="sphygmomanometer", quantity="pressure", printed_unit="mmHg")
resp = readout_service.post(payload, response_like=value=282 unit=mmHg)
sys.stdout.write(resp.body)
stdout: value=70 unit=mmHg
